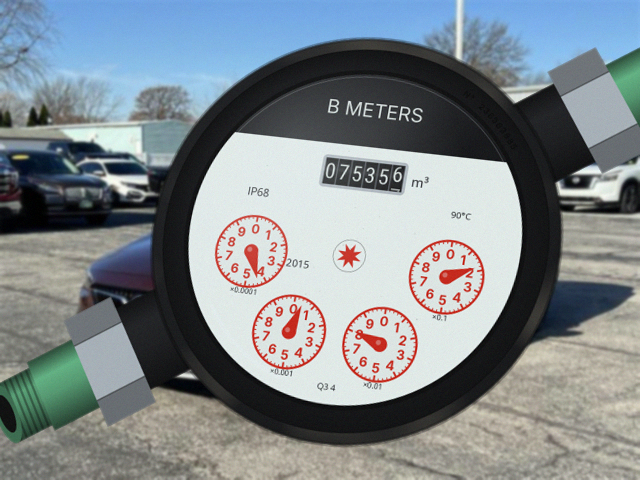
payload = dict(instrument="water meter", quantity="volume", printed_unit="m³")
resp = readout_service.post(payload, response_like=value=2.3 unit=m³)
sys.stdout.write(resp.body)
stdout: value=75356.1804 unit=m³
